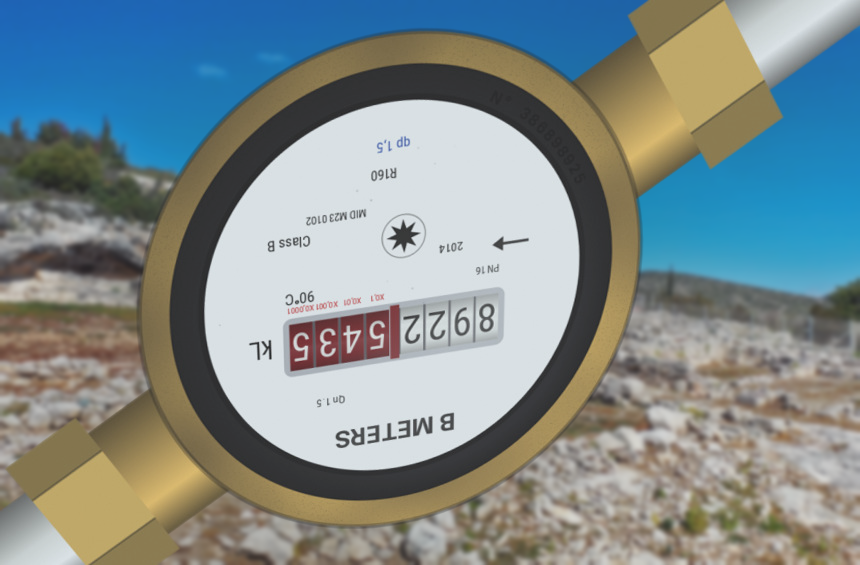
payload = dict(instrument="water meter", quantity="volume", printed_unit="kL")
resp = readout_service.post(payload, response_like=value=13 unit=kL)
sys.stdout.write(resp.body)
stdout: value=8922.5435 unit=kL
